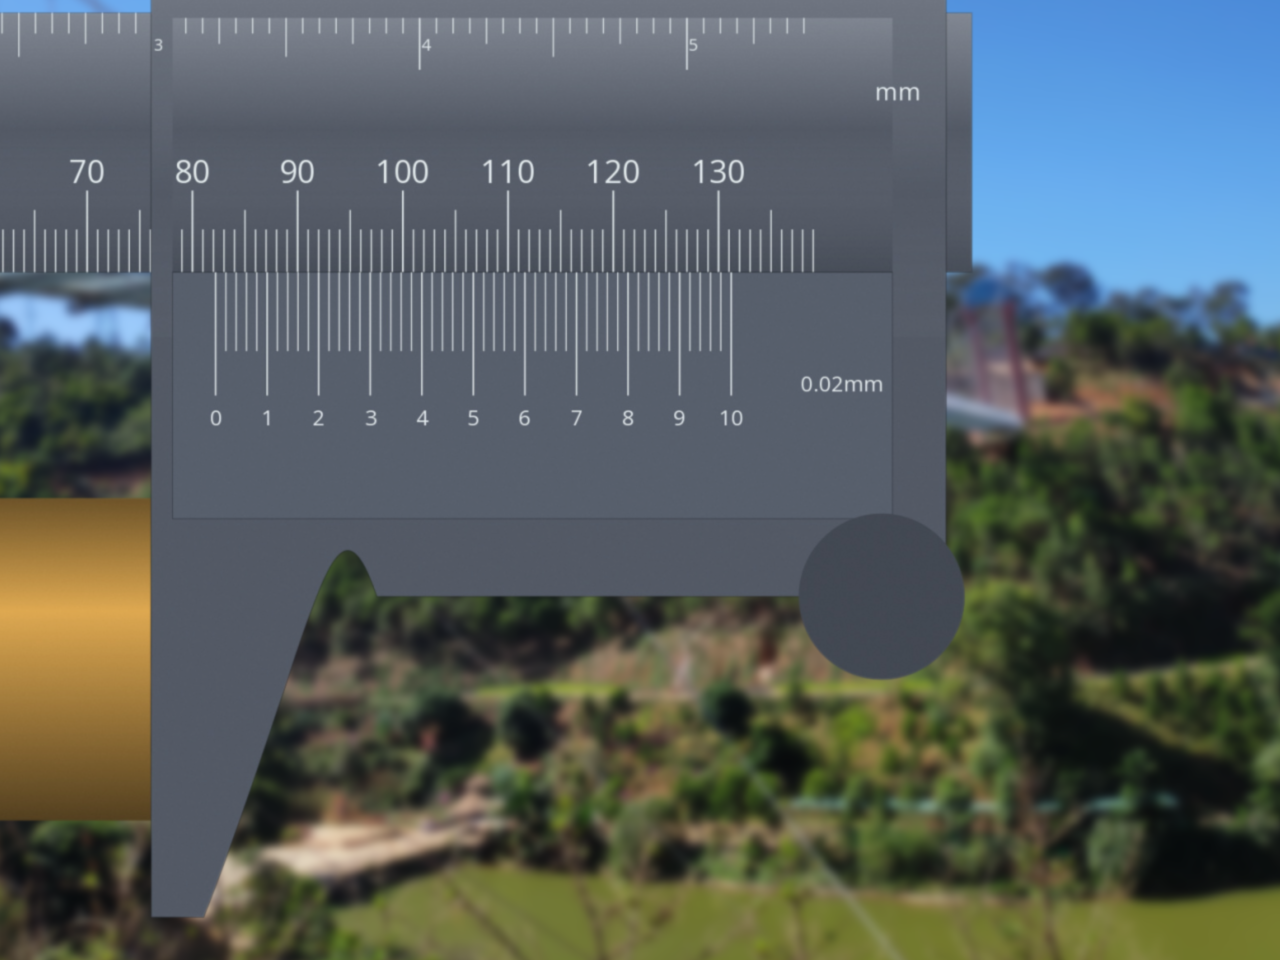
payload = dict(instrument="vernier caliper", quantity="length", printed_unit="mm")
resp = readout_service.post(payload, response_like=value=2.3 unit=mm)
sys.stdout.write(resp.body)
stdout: value=82.2 unit=mm
